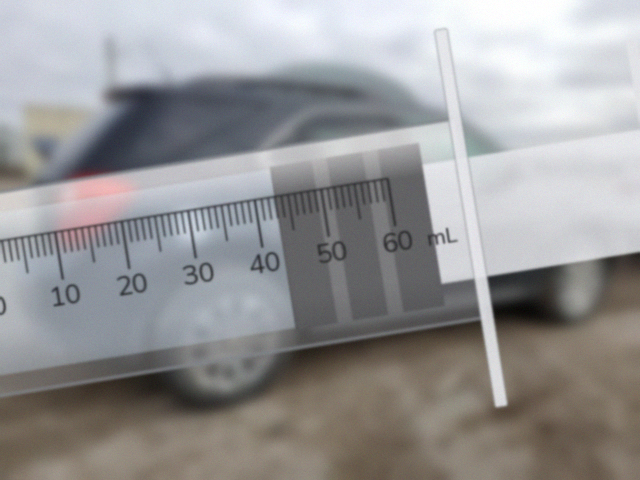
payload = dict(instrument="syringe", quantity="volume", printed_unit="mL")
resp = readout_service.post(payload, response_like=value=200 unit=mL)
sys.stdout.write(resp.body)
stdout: value=43 unit=mL
